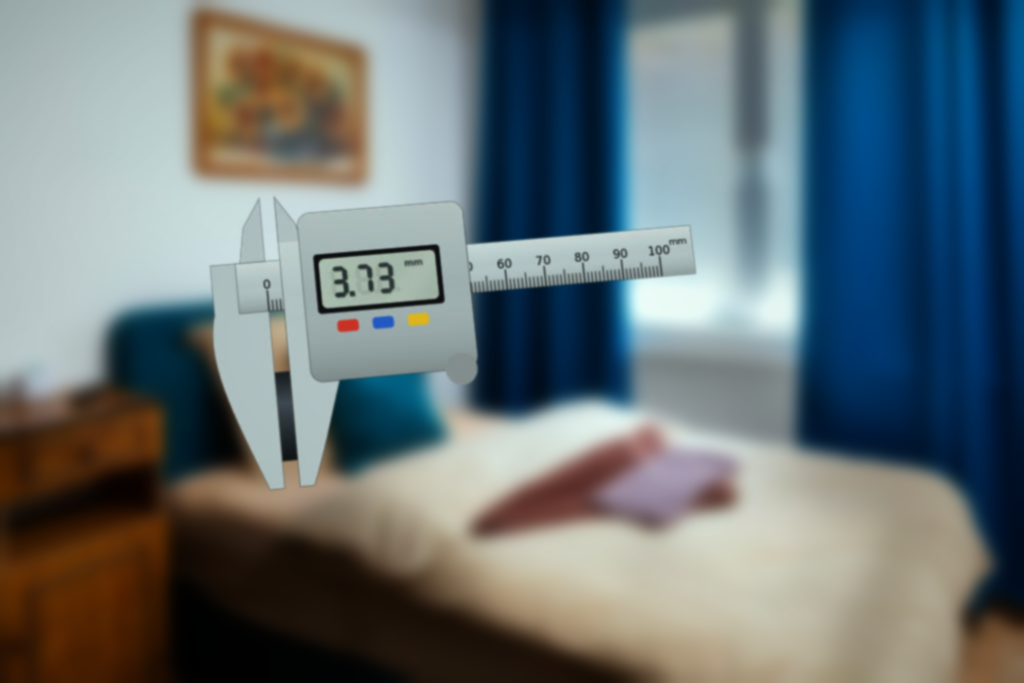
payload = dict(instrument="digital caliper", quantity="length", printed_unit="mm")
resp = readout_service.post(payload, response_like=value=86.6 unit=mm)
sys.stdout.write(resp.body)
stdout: value=3.73 unit=mm
